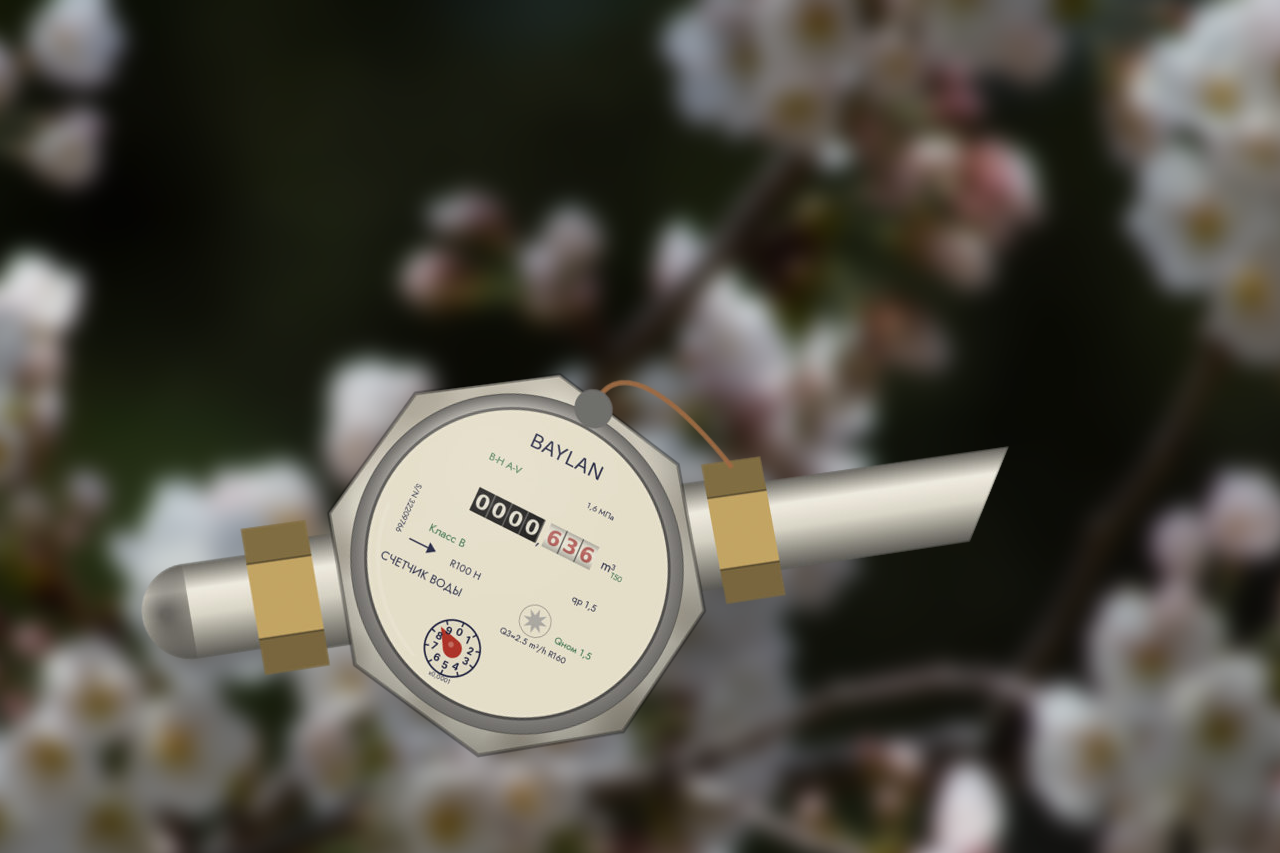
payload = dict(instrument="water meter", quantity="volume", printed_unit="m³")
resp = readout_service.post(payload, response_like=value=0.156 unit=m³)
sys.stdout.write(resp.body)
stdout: value=0.6368 unit=m³
